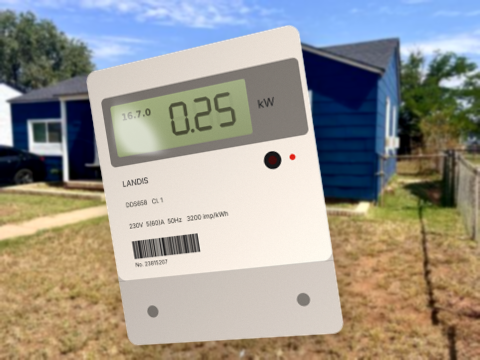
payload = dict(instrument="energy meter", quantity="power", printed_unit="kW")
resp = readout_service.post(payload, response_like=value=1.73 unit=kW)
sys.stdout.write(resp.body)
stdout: value=0.25 unit=kW
